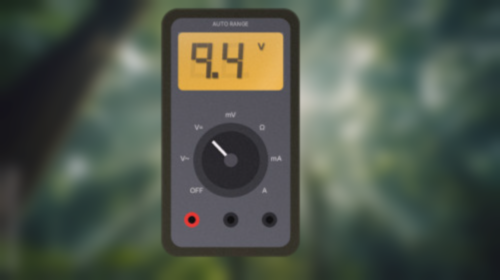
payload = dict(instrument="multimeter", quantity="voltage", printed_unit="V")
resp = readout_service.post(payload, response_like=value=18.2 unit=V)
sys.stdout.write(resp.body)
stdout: value=9.4 unit=V
